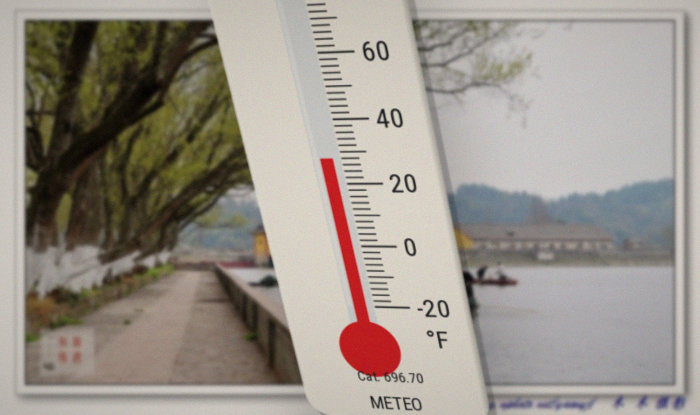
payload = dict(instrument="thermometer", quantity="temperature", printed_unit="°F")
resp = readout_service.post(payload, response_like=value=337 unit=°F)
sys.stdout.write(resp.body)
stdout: value=28 unit=°F
